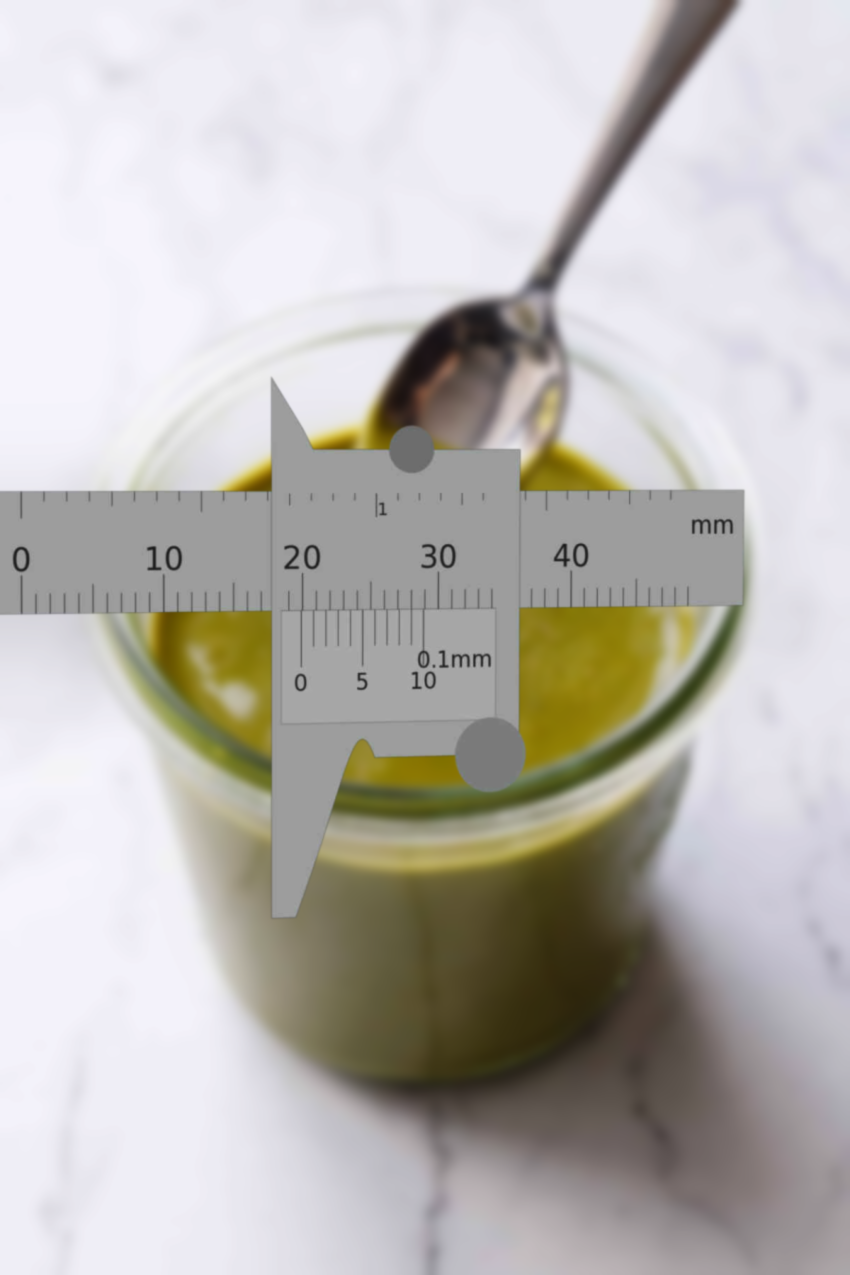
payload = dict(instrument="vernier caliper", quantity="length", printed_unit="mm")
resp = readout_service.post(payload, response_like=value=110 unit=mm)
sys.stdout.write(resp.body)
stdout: value=19.9 unit=mm
